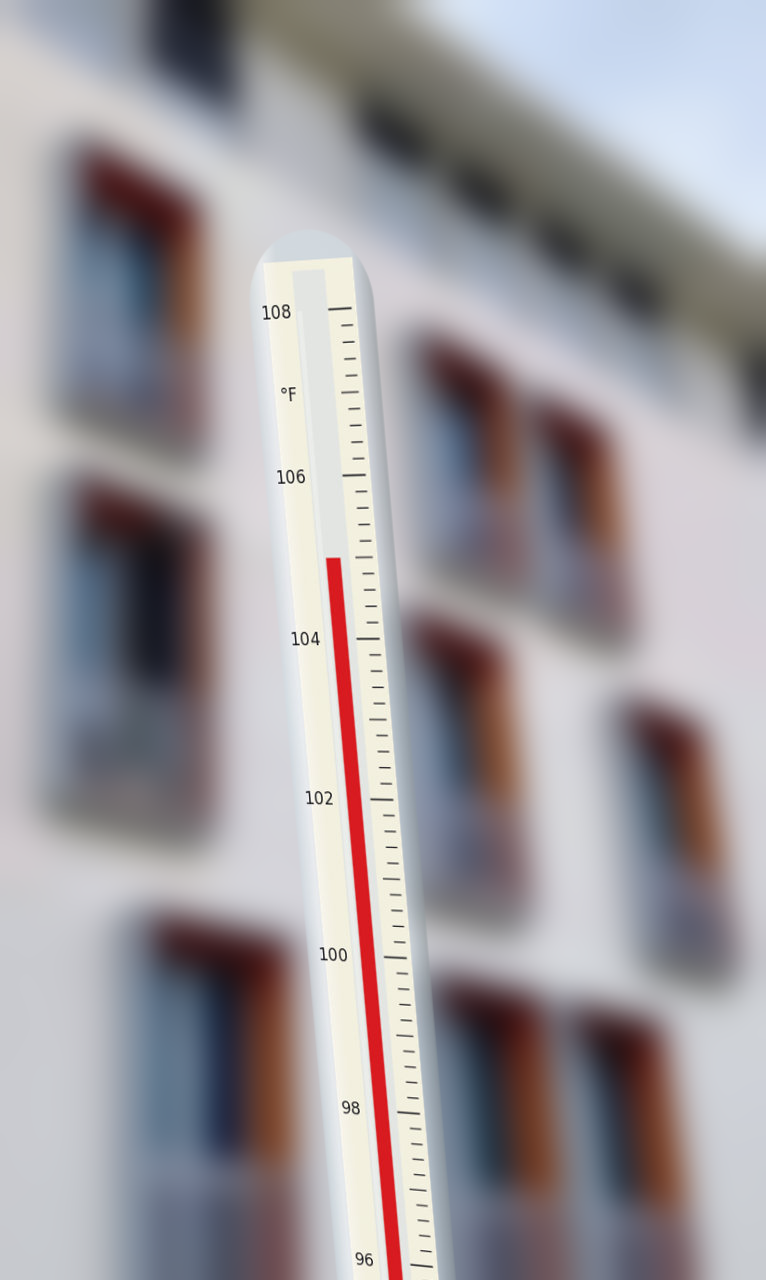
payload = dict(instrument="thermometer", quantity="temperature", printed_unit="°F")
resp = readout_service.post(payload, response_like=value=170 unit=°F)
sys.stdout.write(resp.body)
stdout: value=105 unit=°F
